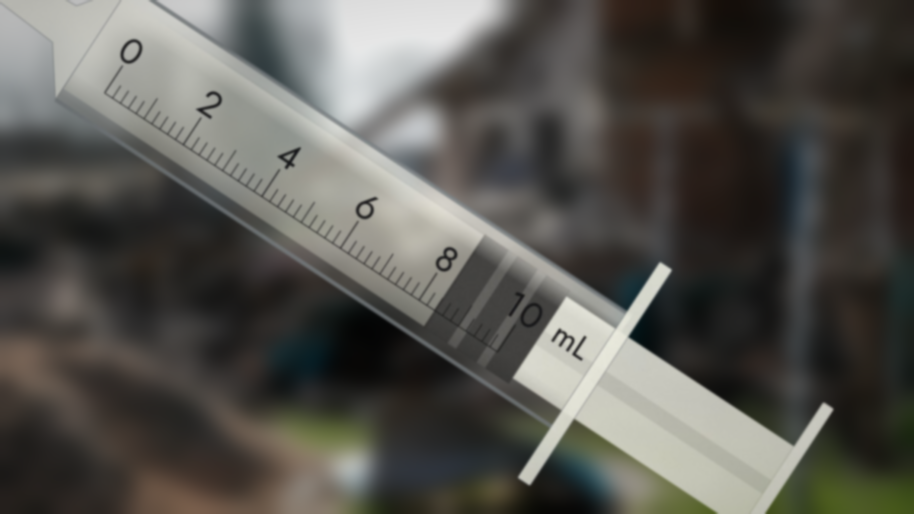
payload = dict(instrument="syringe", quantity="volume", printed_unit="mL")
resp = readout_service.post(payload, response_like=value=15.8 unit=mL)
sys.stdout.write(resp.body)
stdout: value=8.4 unit=mL
